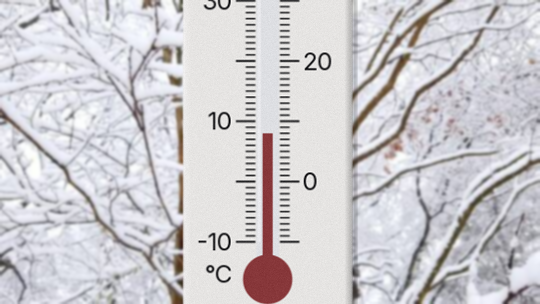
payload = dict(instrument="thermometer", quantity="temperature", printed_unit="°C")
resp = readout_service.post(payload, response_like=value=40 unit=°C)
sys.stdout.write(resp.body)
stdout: value=8 unit=°C
